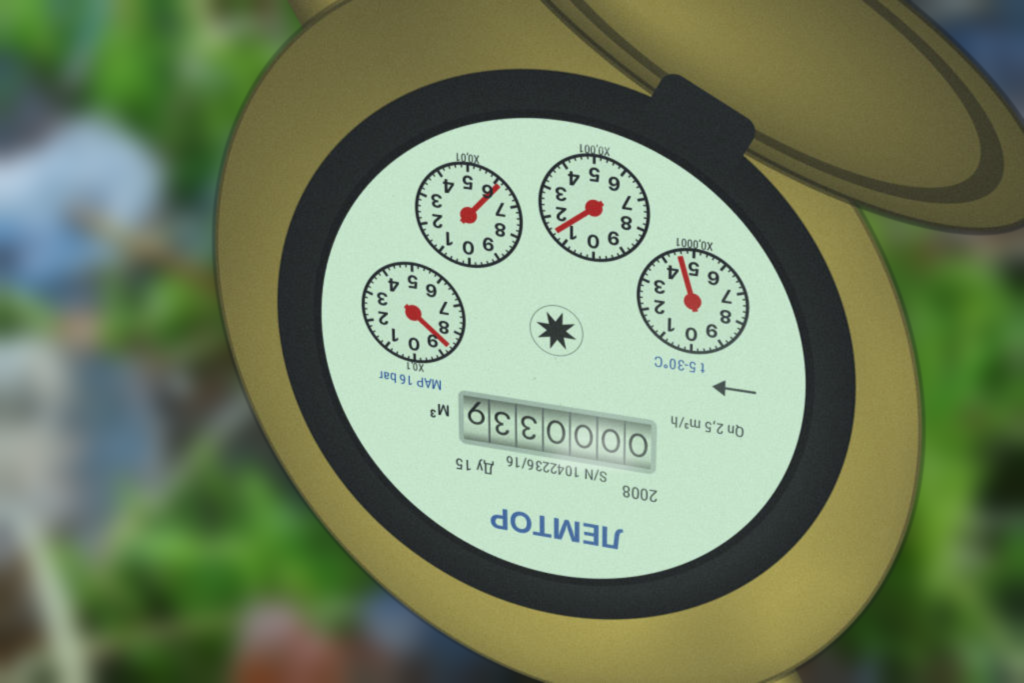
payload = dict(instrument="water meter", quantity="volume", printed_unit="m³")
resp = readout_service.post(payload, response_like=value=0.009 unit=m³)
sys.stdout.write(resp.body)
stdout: value=338.8614 unit=m³
